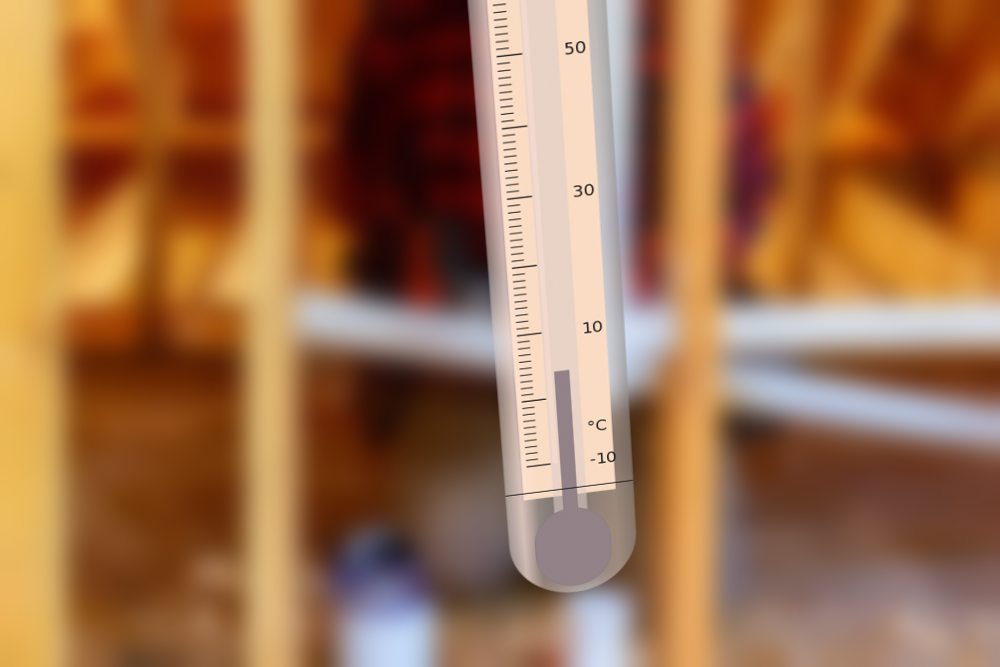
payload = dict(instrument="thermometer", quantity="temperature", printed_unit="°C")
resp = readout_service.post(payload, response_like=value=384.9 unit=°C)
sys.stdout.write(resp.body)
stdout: value=4 unit=°C
